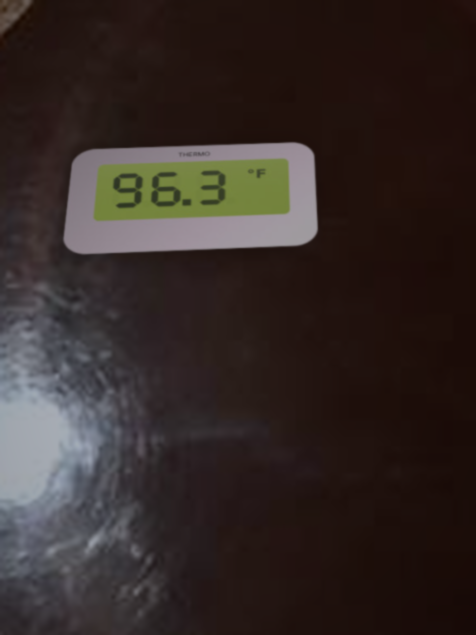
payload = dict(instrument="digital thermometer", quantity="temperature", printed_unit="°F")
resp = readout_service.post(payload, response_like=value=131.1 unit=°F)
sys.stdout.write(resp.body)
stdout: value=96.3 unit=°F
